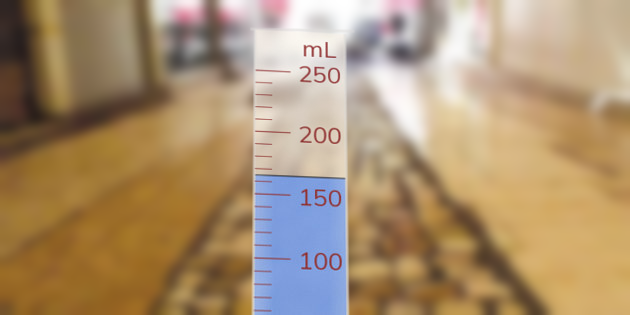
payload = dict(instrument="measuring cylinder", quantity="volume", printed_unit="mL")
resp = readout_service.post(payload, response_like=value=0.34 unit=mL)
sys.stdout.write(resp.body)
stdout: value=165 unit=mL
